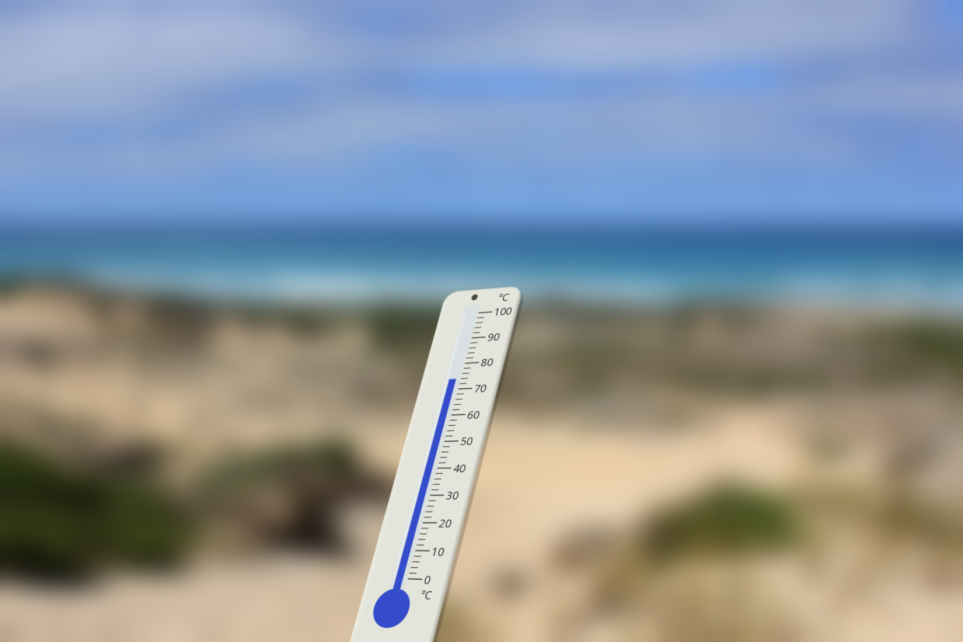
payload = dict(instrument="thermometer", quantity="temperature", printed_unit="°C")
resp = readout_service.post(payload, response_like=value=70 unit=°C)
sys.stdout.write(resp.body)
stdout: value=74 unit=°C
